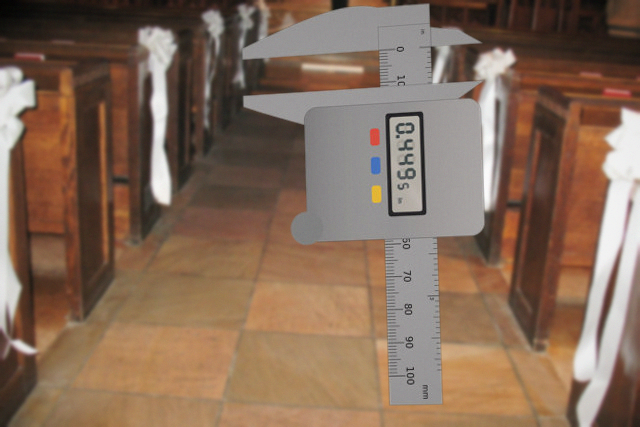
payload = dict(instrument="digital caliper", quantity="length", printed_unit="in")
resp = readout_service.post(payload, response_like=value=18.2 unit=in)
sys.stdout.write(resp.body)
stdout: value=0.4495 unit=in
